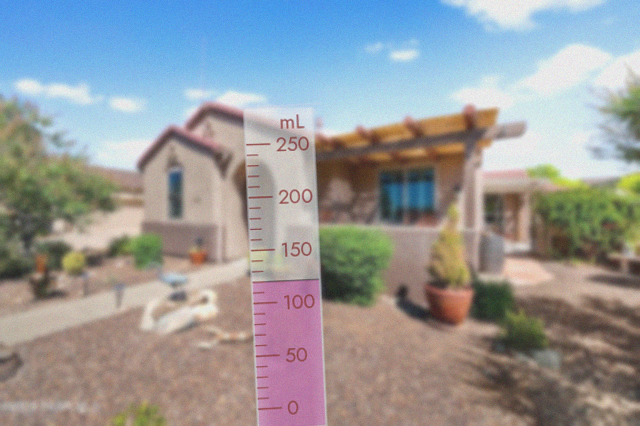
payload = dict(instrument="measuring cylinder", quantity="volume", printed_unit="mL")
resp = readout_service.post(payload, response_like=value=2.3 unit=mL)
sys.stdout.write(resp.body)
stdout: value=120 unit=mL
